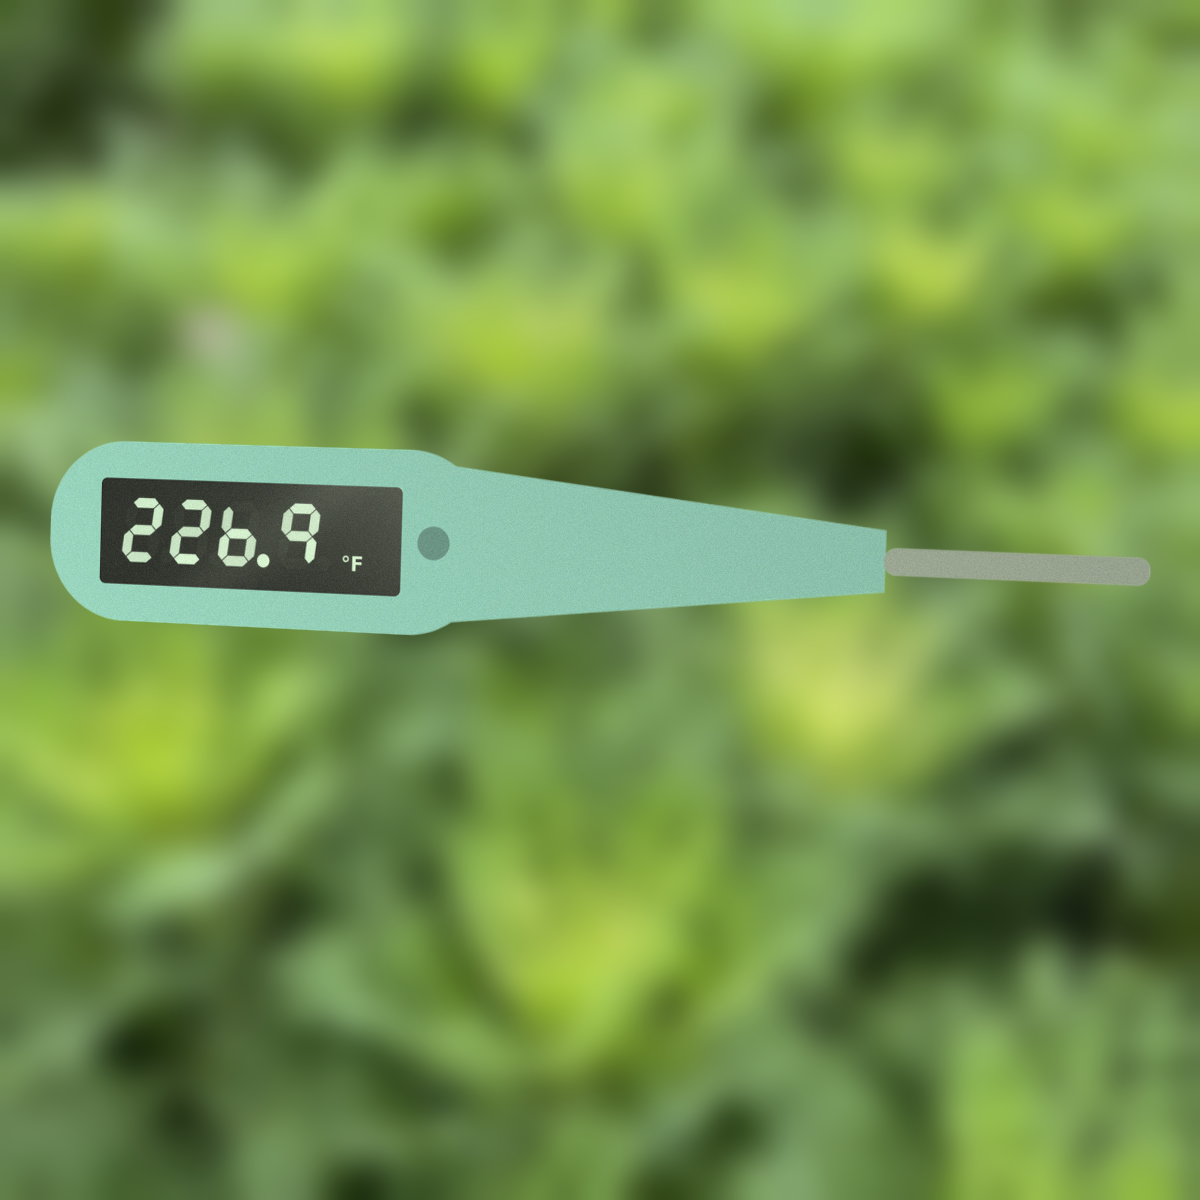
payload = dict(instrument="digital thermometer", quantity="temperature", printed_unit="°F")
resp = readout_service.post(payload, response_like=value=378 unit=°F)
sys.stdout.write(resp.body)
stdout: value=226.9 unit=°F
